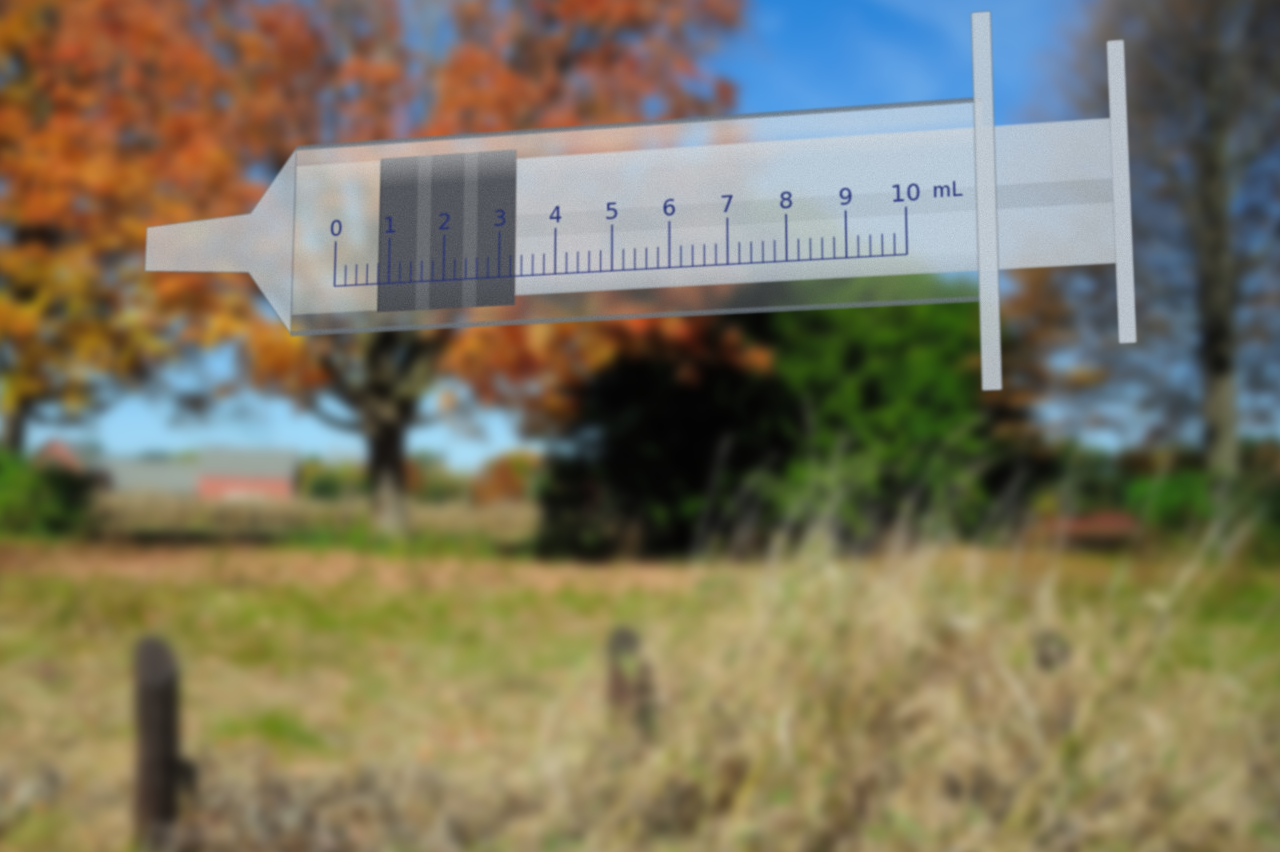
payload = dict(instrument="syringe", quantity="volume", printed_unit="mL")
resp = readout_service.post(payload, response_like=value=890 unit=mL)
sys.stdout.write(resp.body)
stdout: value=0.8 unit=mL
